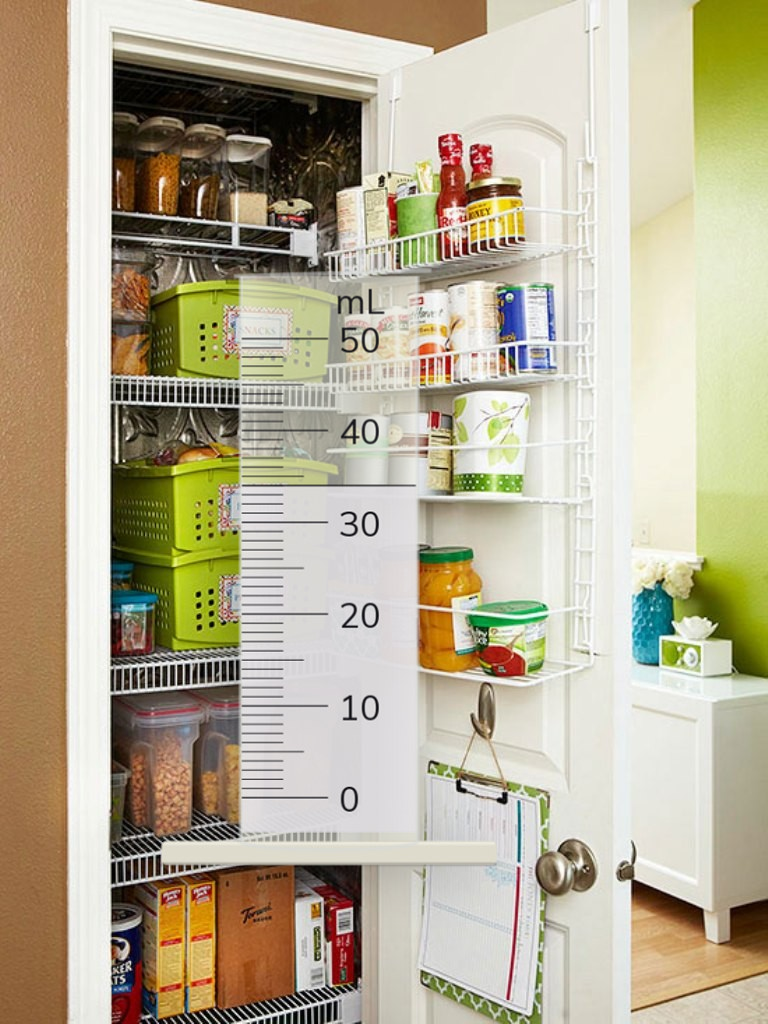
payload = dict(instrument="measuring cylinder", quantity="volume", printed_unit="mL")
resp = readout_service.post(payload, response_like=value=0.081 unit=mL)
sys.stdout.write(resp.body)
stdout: value=34 unit=mL
